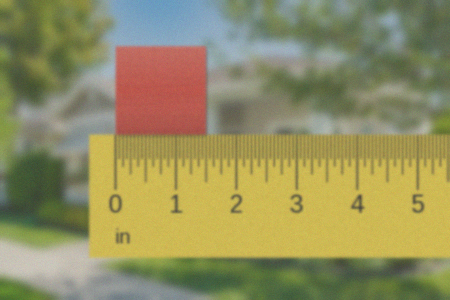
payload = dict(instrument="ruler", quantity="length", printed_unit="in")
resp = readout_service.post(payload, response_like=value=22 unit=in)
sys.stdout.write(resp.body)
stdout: value=1.5 unit=in
